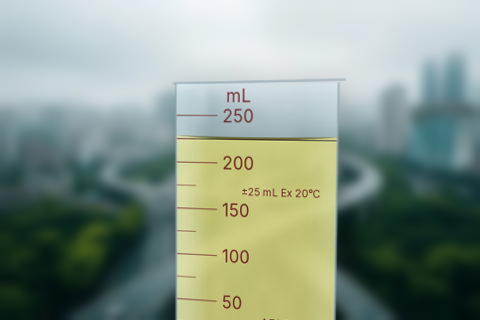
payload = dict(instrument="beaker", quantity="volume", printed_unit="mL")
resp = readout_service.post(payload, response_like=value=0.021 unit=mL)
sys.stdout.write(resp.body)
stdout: value=225 unit=mL
